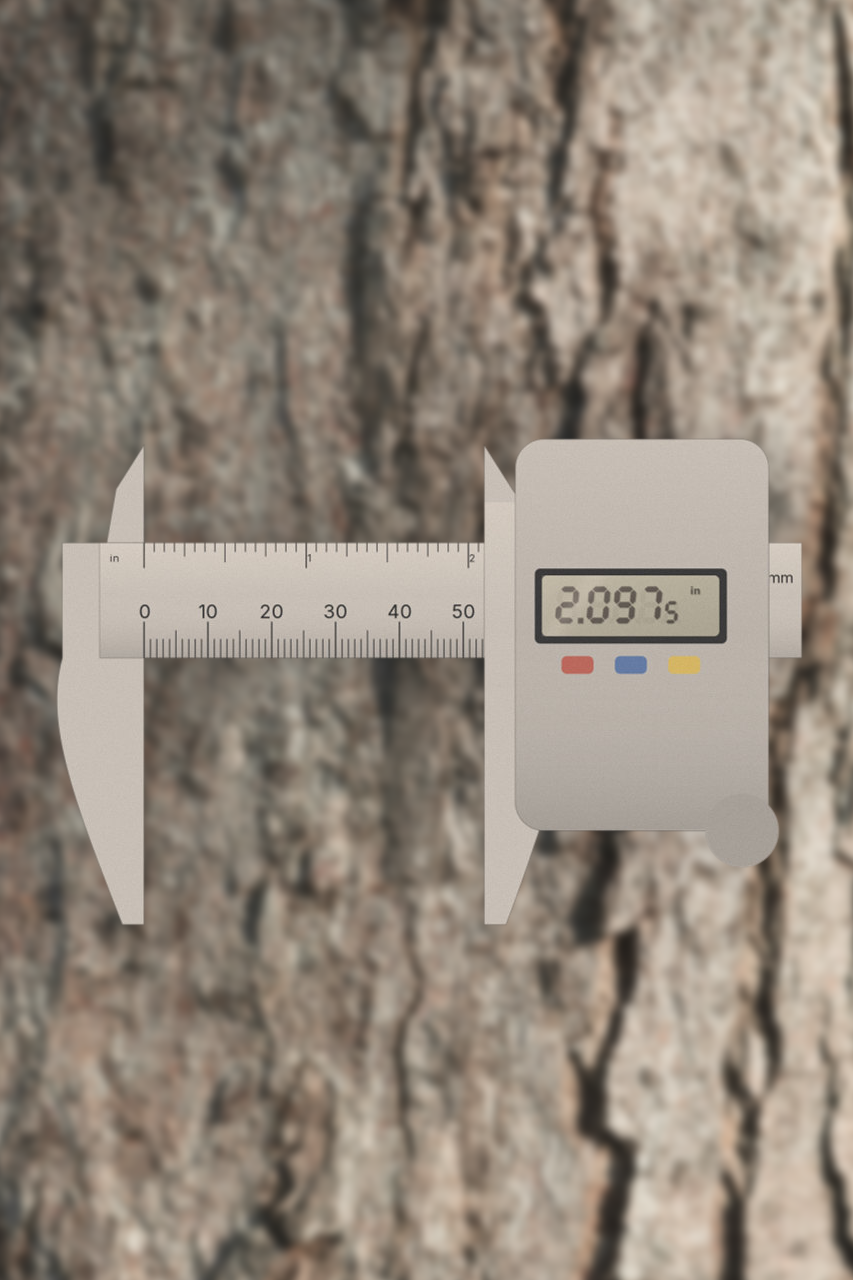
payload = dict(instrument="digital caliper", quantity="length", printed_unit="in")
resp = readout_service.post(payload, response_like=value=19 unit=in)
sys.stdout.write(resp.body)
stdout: value=2.0975 unit=in
